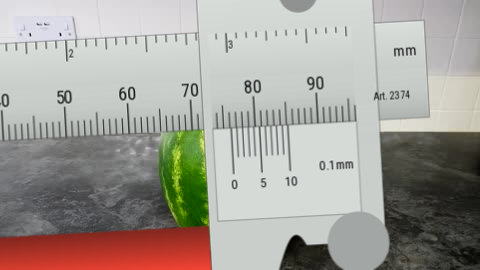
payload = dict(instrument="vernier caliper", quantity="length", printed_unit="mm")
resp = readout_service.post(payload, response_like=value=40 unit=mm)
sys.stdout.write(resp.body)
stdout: value=76.2 unit=mm
